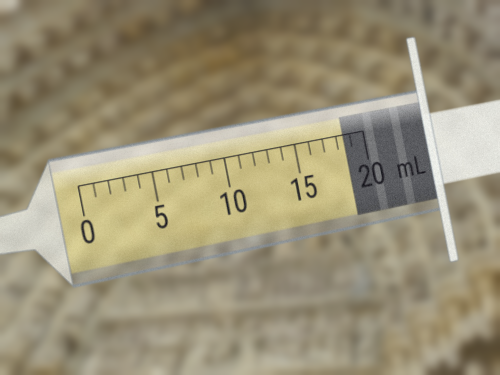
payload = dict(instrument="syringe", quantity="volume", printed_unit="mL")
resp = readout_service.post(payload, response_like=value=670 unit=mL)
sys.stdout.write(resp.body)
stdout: value=18.5 unit=mL
